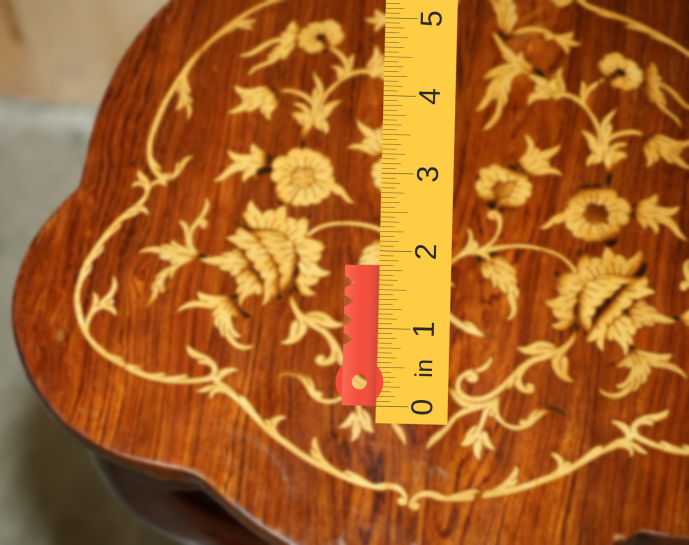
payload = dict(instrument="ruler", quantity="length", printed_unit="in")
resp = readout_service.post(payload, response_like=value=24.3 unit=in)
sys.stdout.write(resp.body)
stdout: value=1.8125 unit=in
